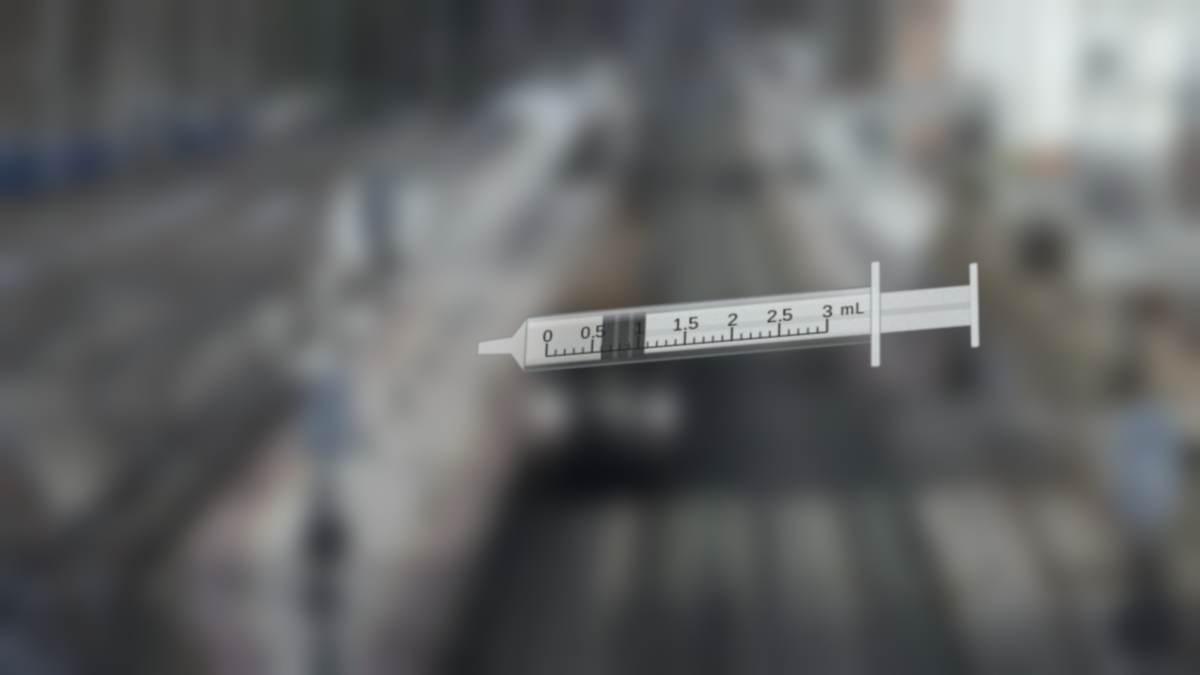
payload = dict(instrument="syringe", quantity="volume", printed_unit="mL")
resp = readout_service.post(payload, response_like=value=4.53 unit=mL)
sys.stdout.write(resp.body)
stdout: value=0.6 unit=mL
